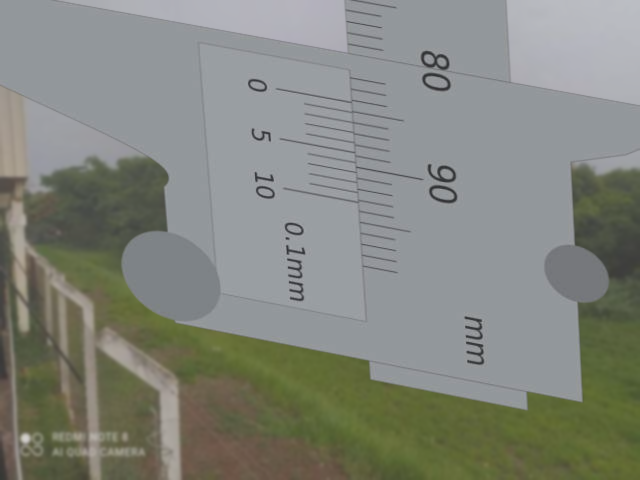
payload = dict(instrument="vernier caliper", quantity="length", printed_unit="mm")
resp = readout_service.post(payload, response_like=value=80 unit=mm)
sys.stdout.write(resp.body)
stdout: value=84.2 unit=mm
